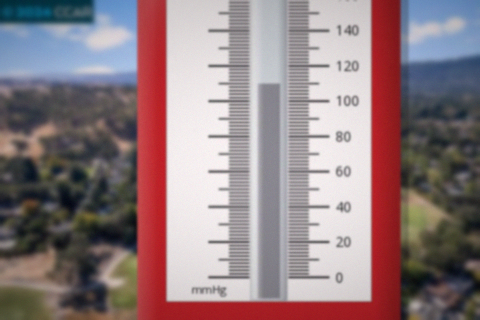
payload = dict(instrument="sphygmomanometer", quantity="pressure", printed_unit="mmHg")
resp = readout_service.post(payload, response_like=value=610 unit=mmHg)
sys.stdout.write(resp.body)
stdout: value=110 unit=mmHg
